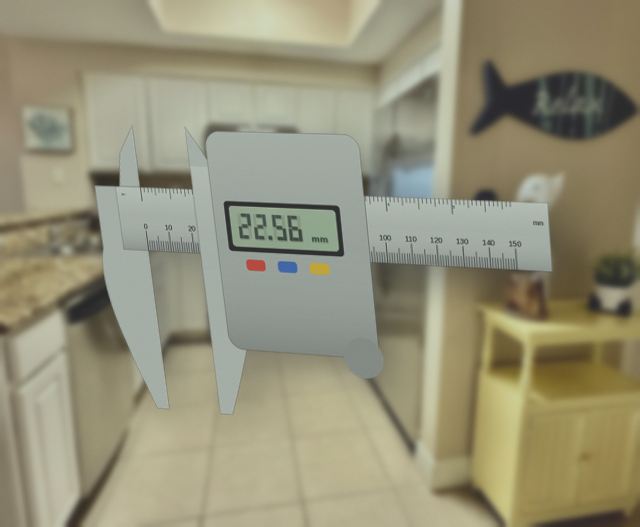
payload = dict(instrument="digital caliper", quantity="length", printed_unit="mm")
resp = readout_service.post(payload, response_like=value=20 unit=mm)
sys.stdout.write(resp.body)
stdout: value=22.56 unit=mm
